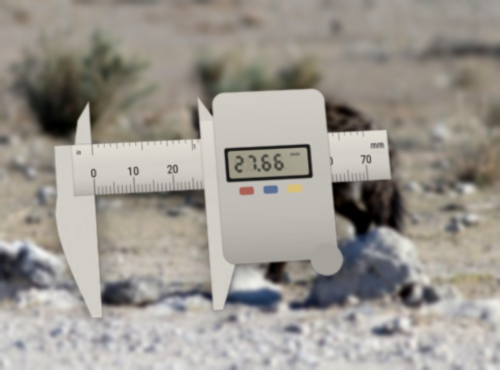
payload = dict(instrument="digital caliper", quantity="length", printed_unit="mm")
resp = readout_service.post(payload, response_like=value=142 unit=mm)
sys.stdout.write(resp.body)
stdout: value=27.66 unit=mm
